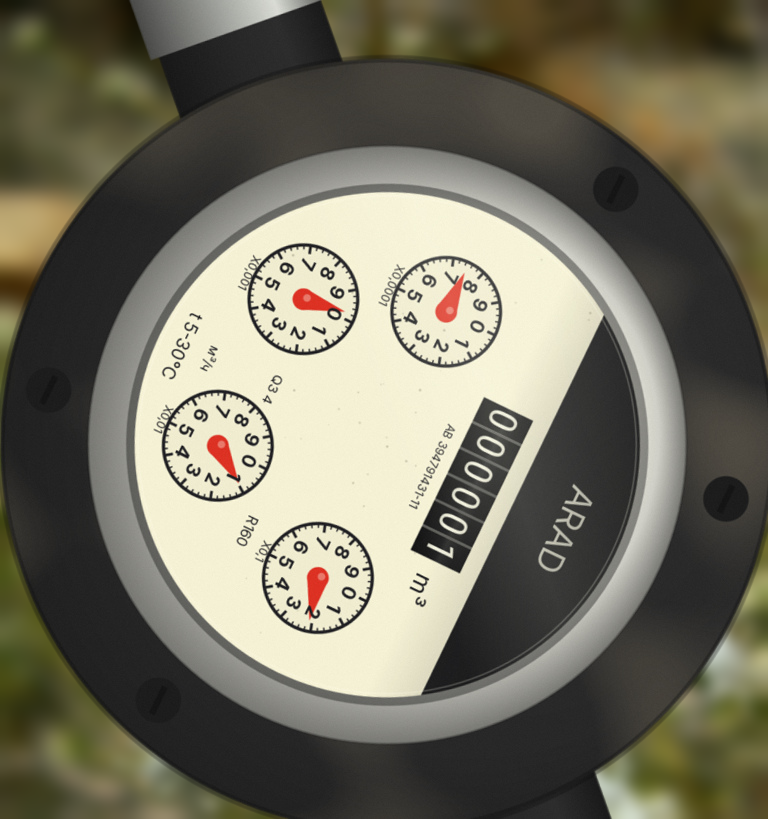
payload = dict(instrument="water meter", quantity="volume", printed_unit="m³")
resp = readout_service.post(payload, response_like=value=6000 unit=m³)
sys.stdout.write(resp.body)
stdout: value=1.2097 unit=m³
